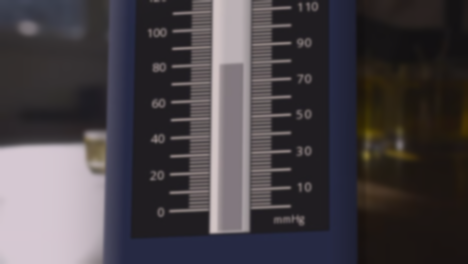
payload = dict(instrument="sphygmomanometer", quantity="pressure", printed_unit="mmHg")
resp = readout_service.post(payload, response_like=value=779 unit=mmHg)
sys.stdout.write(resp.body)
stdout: value=80 unit=mmHg
